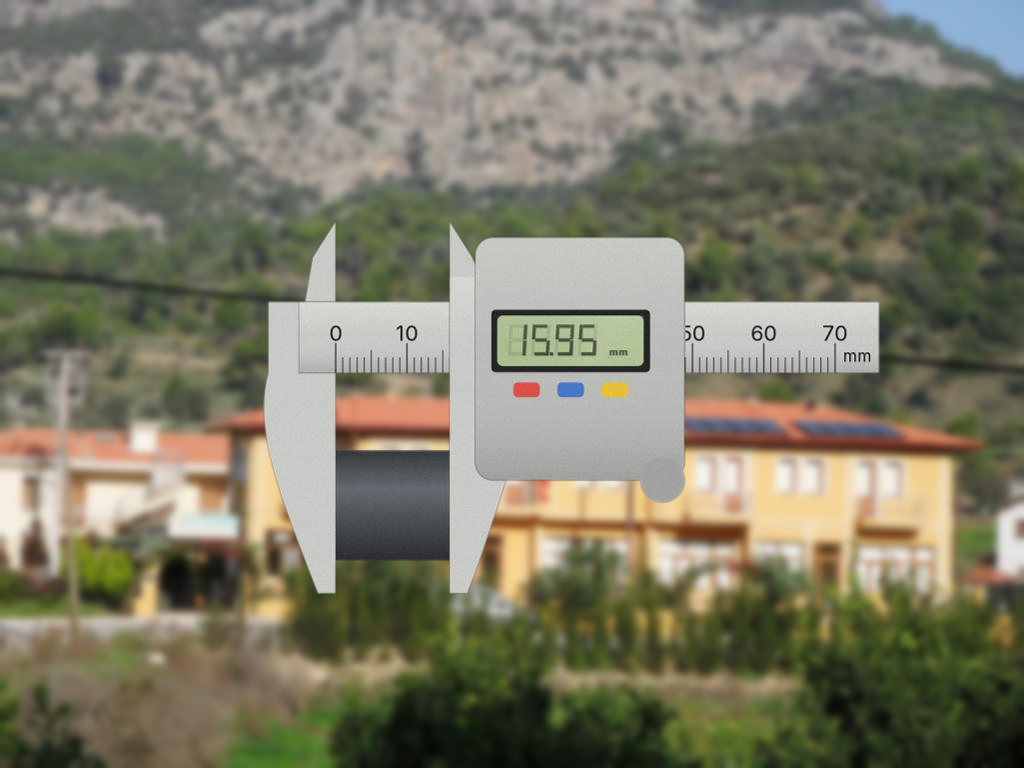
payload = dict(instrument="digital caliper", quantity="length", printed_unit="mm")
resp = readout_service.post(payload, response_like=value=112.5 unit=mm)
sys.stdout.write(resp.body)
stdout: value=15.95 unit=mm
